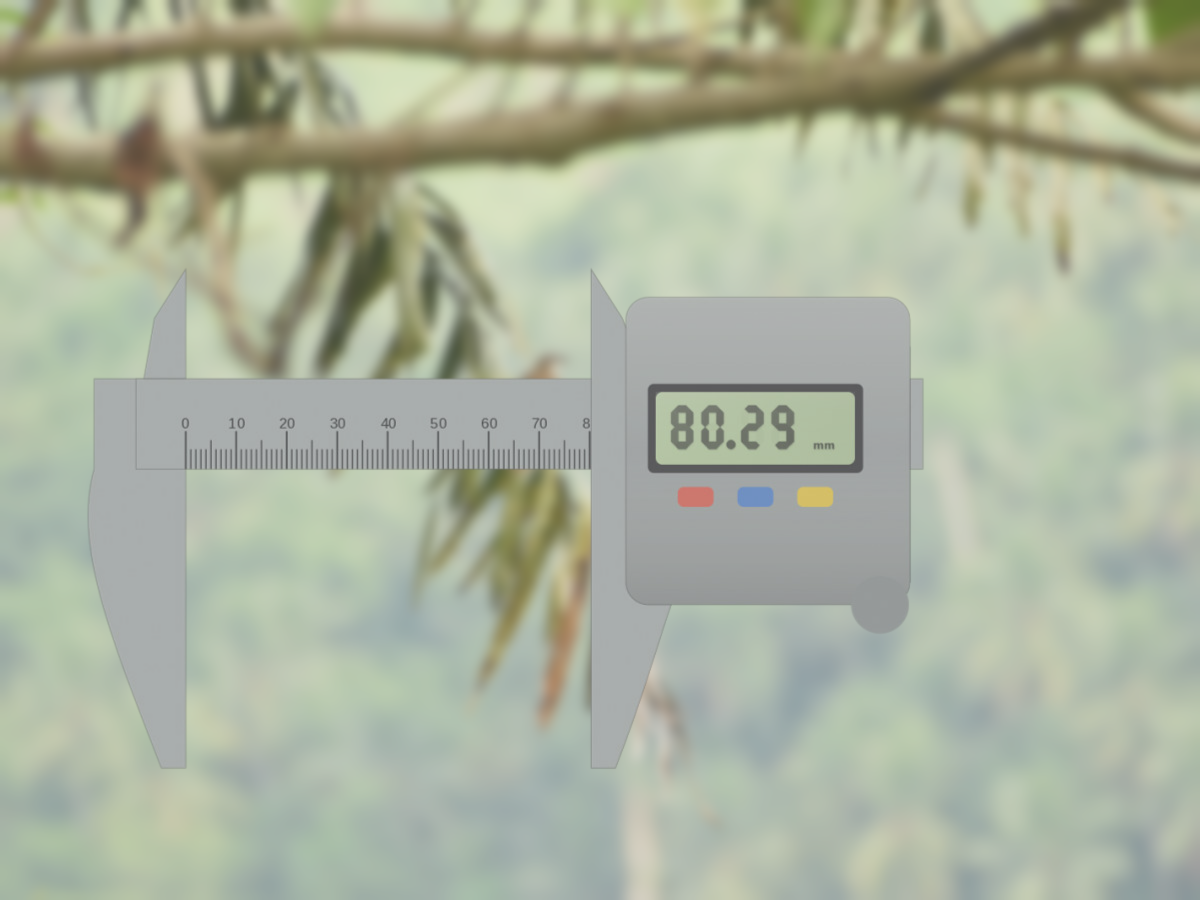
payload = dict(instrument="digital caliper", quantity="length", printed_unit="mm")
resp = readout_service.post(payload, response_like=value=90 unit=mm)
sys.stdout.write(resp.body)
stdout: value=80.29 unit=mm
